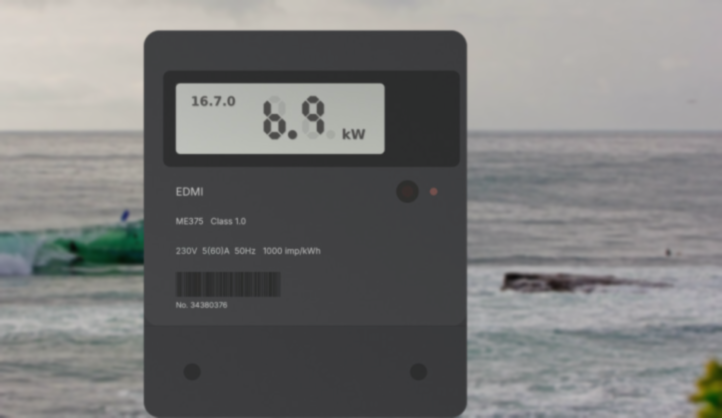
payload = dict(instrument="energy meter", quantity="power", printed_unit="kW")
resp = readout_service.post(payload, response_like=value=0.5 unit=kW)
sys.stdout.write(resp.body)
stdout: value=6.9 unit=kW
